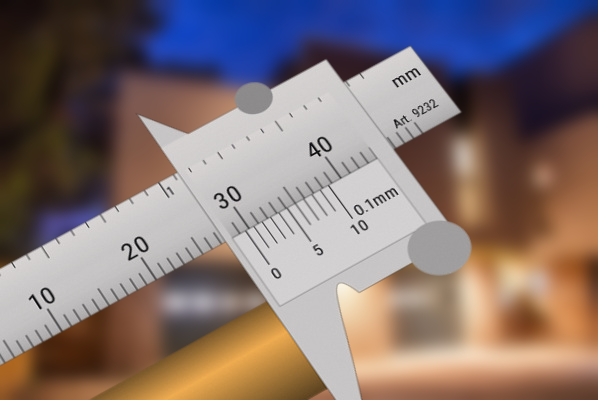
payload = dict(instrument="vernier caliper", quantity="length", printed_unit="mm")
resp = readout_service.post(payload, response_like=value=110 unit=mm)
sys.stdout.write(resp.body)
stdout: value=29.6 unit=mm
